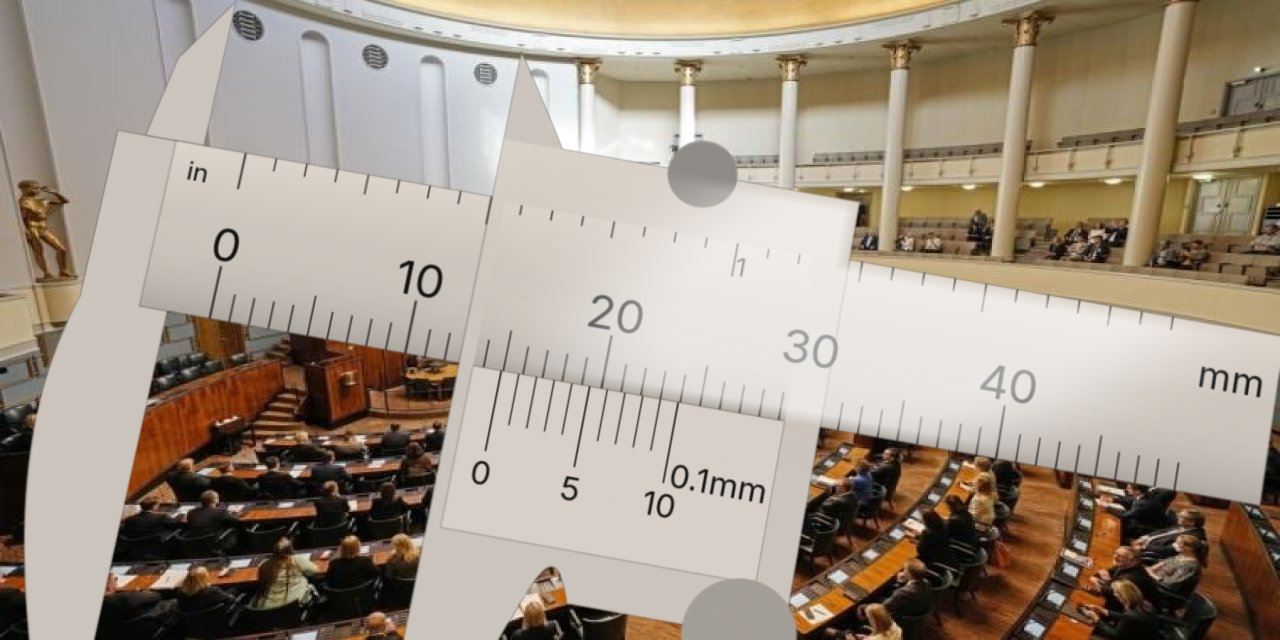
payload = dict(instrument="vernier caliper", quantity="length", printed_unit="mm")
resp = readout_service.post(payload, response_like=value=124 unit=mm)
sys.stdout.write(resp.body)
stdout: value=14.9 unit=mm
